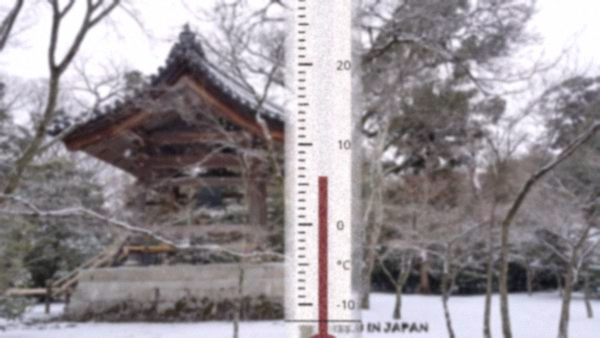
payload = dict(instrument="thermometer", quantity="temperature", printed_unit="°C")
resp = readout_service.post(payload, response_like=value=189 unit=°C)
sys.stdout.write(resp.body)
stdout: value=6 unit=°C
